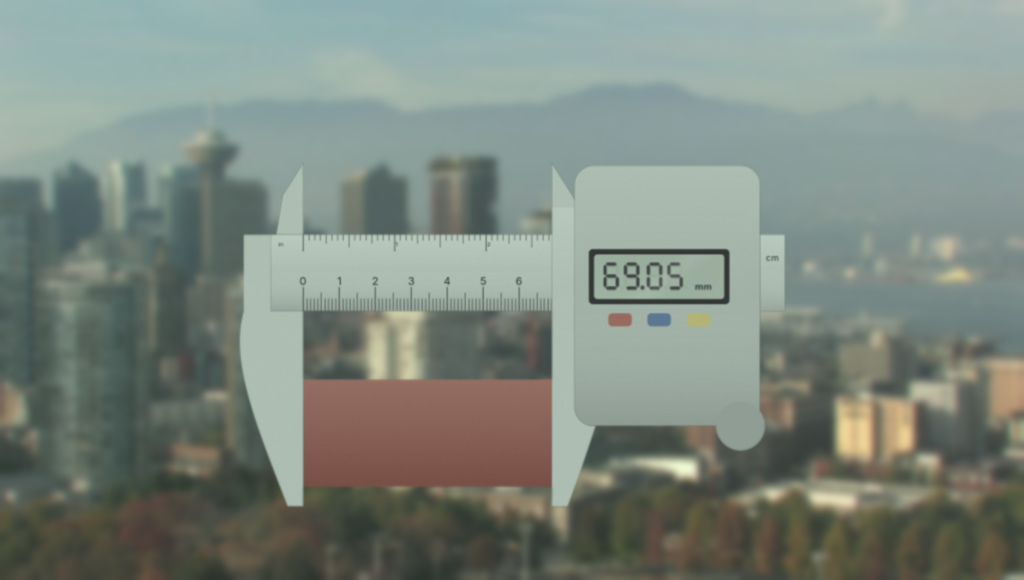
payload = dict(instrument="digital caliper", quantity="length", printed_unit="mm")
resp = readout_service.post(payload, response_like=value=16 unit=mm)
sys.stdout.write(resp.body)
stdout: value=69.05 unit=mm
